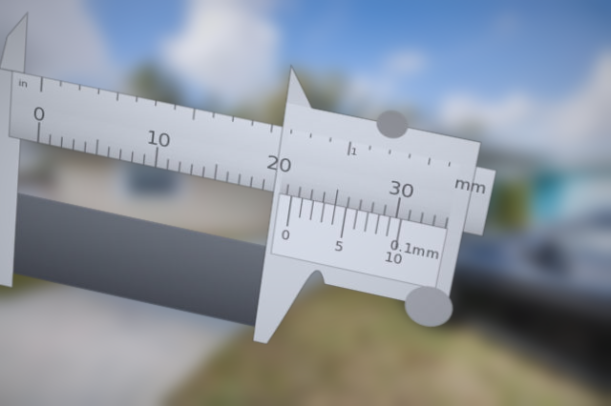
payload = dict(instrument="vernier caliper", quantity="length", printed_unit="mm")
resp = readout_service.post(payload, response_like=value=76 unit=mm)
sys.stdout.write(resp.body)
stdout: value=21.4 unit=mm
